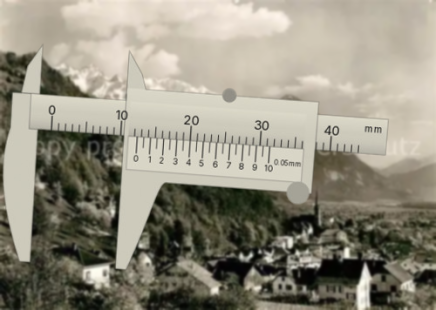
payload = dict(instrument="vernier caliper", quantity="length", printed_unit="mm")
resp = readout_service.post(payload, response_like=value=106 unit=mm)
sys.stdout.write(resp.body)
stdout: value=12.4 unit=mm
